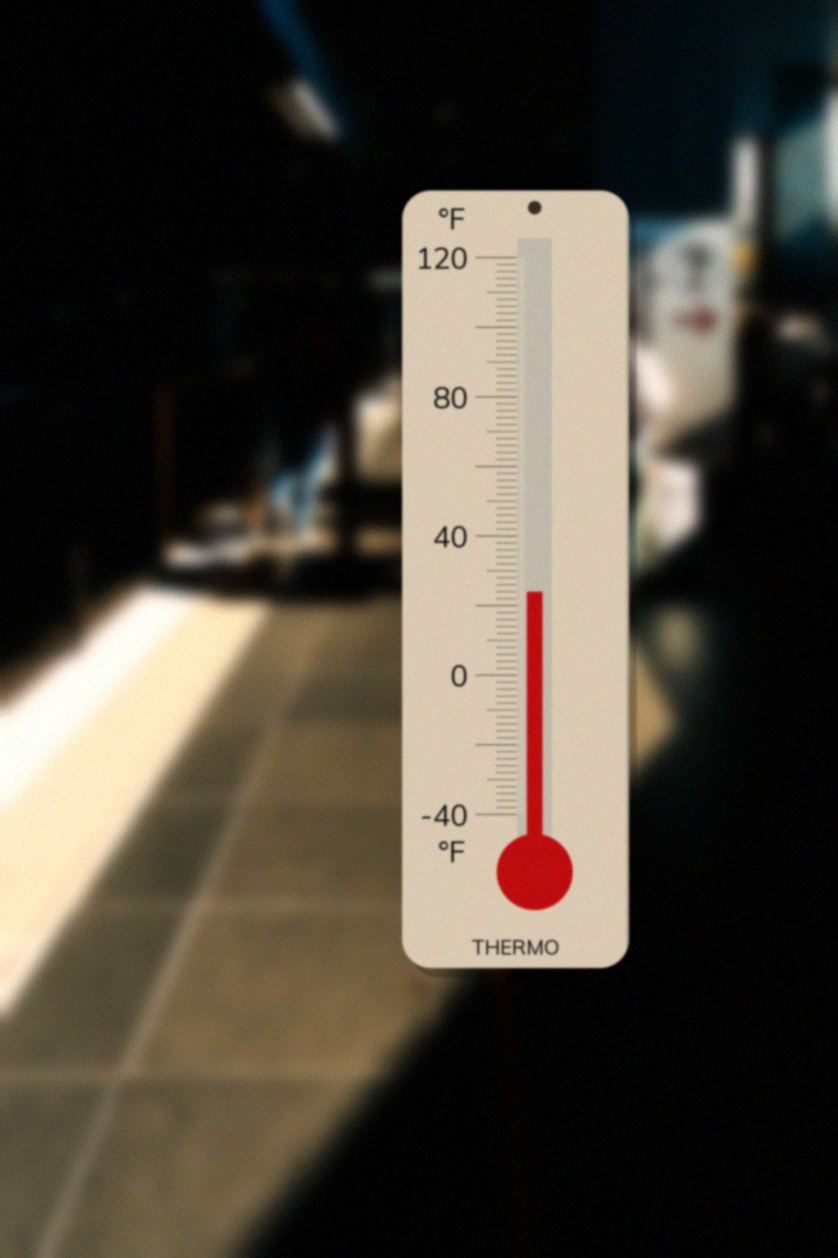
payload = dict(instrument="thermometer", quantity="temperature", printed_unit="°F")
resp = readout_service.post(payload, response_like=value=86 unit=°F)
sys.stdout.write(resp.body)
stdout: value=24 unit=°F
